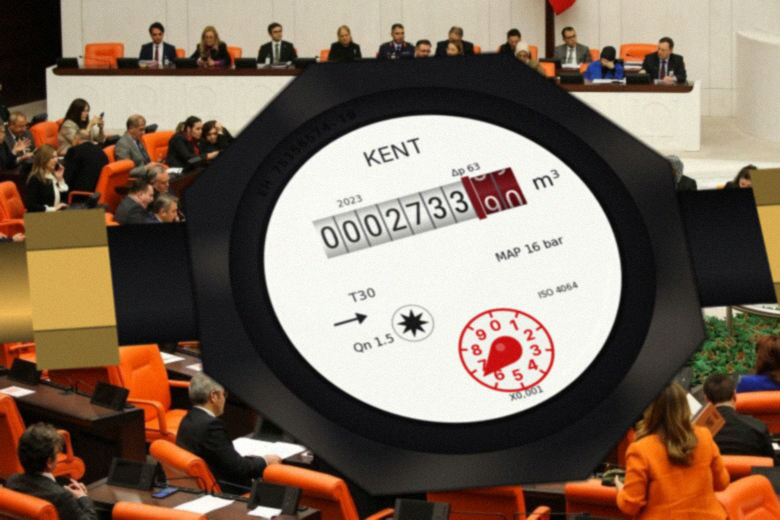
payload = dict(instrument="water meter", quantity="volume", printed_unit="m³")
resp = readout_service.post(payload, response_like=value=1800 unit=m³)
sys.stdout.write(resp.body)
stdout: value=2733.896 unit=m³
